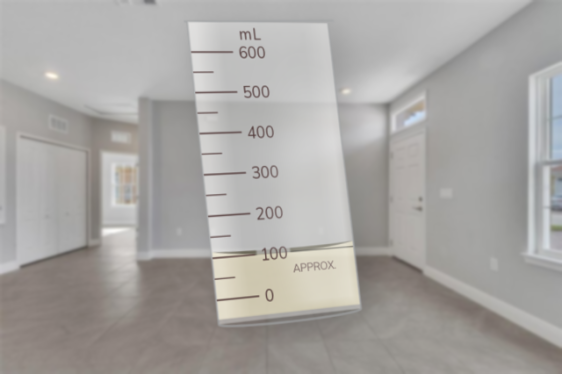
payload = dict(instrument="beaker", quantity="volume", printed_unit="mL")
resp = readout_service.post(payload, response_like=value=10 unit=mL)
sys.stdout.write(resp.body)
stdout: value=100 unit=mL
